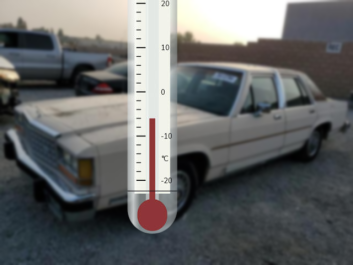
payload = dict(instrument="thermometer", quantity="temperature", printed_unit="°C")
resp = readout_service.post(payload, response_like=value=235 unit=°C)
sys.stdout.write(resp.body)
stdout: value=-6 unit=°C
